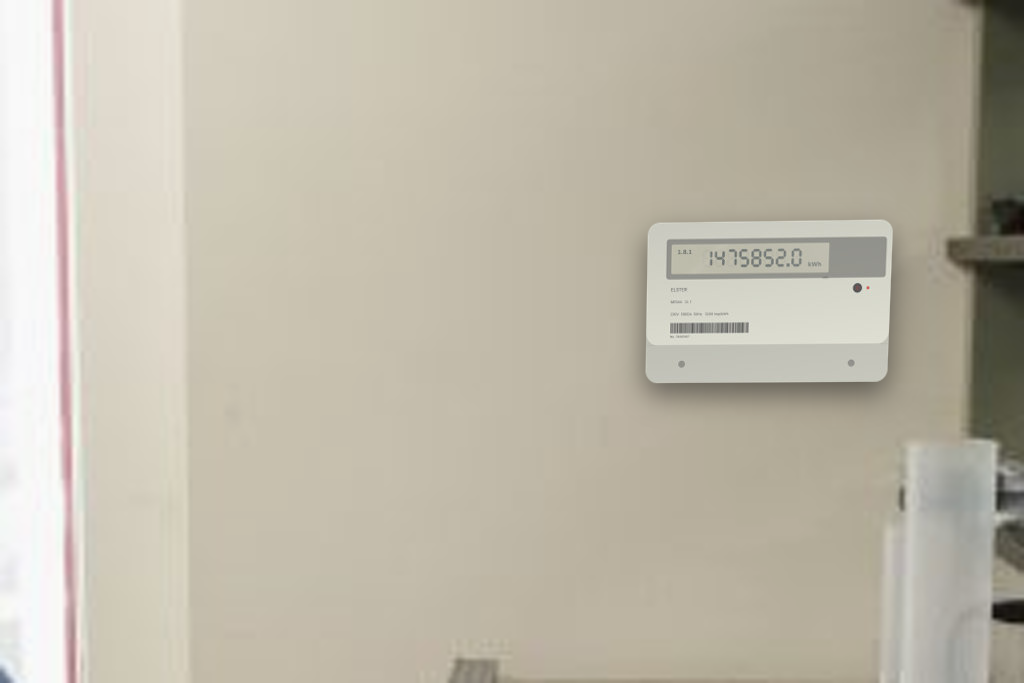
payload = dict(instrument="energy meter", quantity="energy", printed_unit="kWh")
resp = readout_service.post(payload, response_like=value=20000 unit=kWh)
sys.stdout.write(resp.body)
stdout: value=1475852.0 unit=kWh
